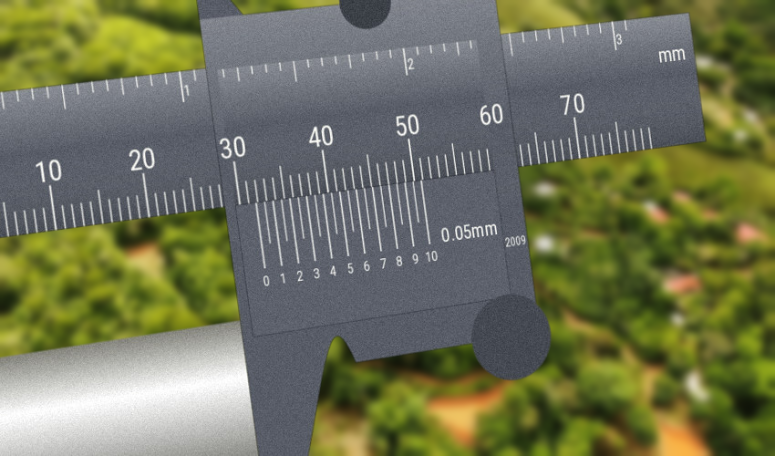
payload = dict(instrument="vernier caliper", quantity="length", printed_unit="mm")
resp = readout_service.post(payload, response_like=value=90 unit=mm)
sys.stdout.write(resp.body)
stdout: value=31.8 unit=mm
